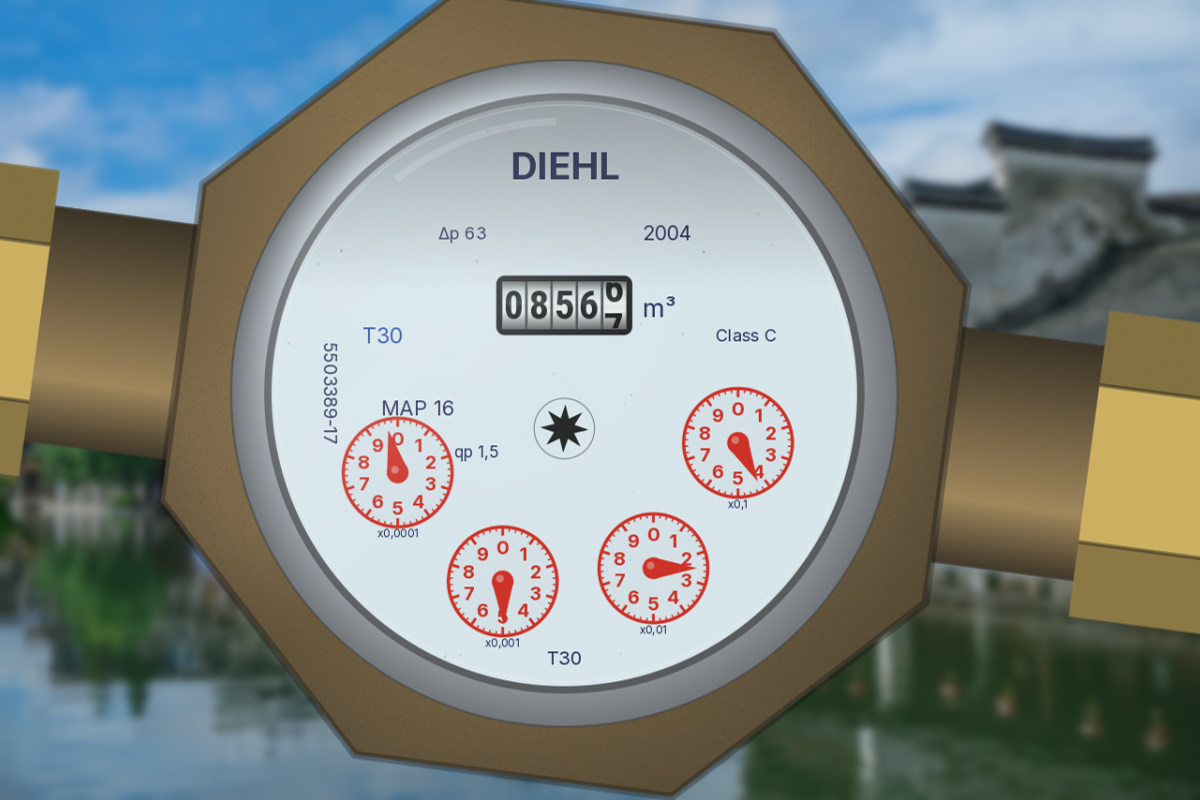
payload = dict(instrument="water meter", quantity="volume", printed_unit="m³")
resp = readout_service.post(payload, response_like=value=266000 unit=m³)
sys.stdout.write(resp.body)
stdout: value=8566.4249 unit=m³
